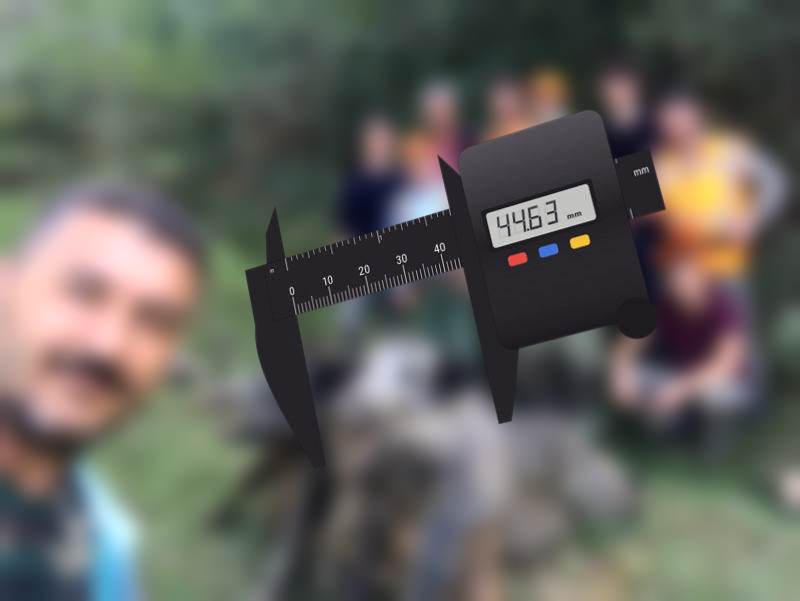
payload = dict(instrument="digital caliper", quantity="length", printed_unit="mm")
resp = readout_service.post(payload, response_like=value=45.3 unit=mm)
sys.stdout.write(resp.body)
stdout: value=44.63 unit=mm
